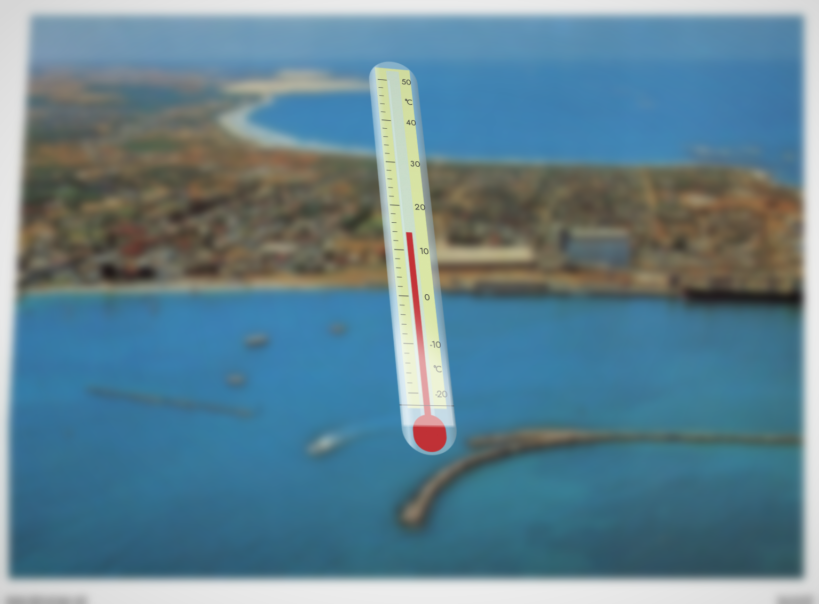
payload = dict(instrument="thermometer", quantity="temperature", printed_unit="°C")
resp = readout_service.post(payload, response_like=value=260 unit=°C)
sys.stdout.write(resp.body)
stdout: value=14 unit=°C
